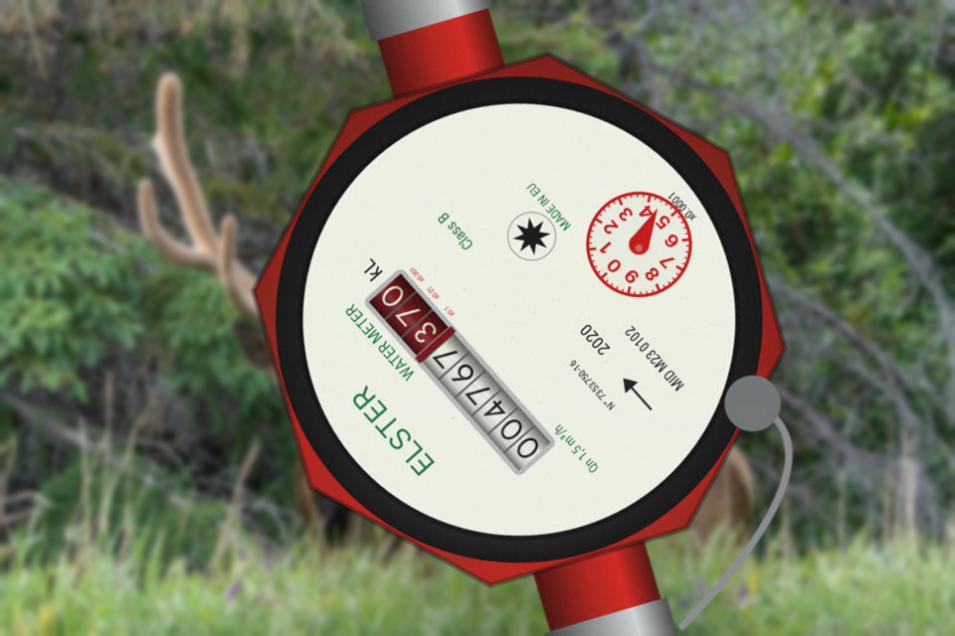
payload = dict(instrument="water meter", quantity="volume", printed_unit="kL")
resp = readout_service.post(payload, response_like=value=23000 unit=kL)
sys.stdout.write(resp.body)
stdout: value=4767.3704 unit=kL
